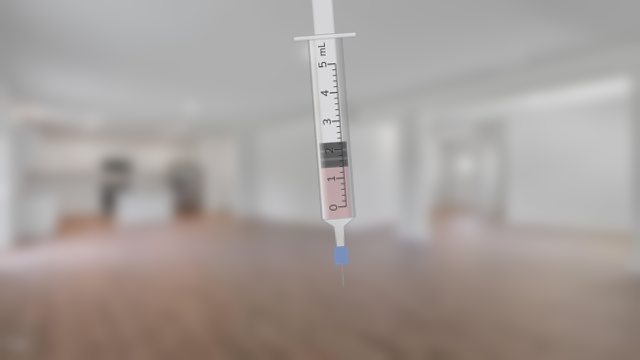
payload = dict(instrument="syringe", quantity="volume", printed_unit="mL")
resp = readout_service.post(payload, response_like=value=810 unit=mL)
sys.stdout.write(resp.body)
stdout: value=1.4 unit=mL
